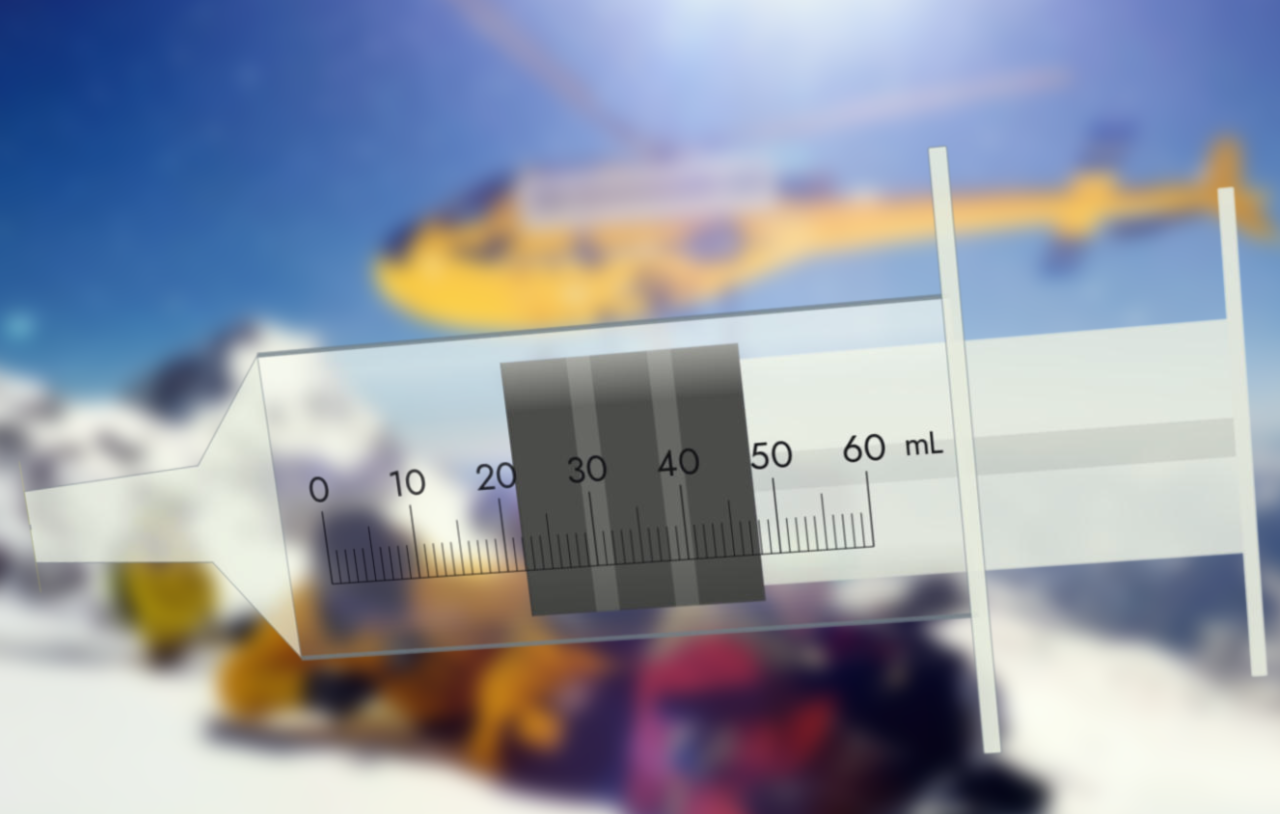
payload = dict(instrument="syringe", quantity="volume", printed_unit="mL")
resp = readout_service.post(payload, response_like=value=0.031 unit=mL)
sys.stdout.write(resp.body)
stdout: value=22 unit=mL
